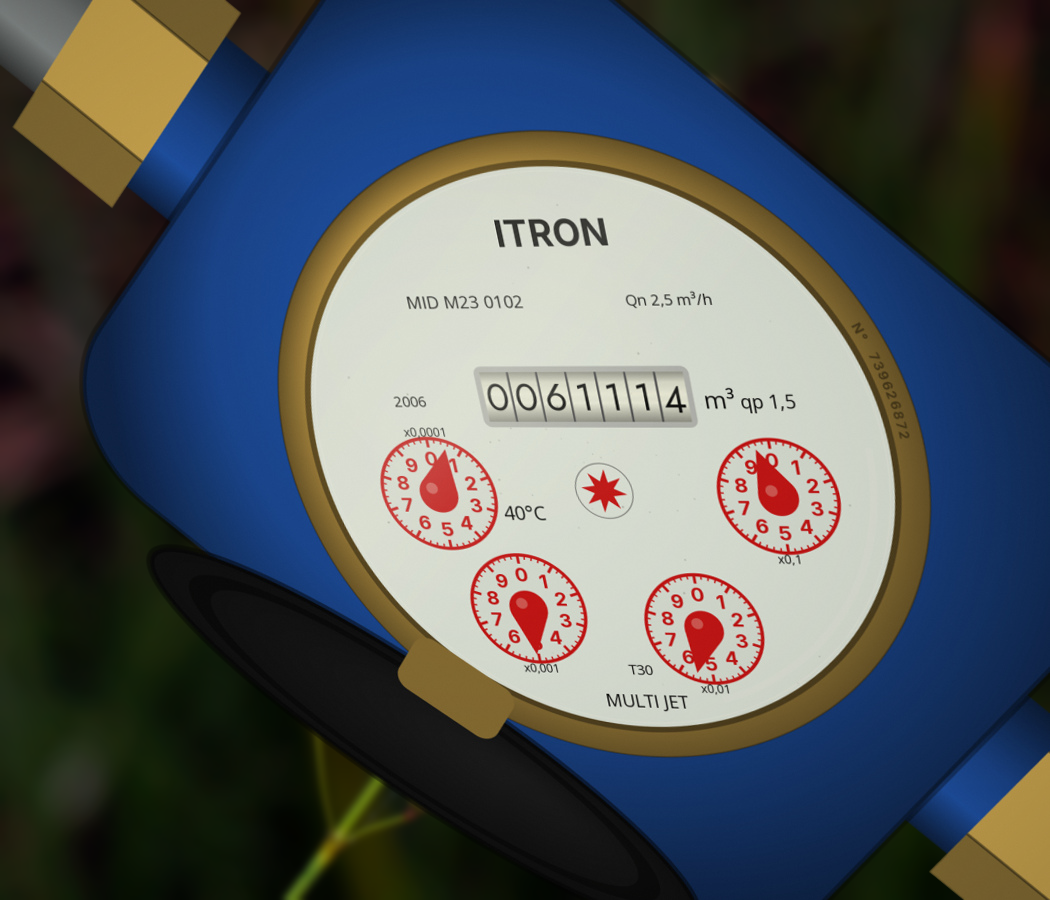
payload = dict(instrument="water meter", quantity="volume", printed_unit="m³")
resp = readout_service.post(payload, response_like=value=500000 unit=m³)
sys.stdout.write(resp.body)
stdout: value=61113.9550 unit=m³
